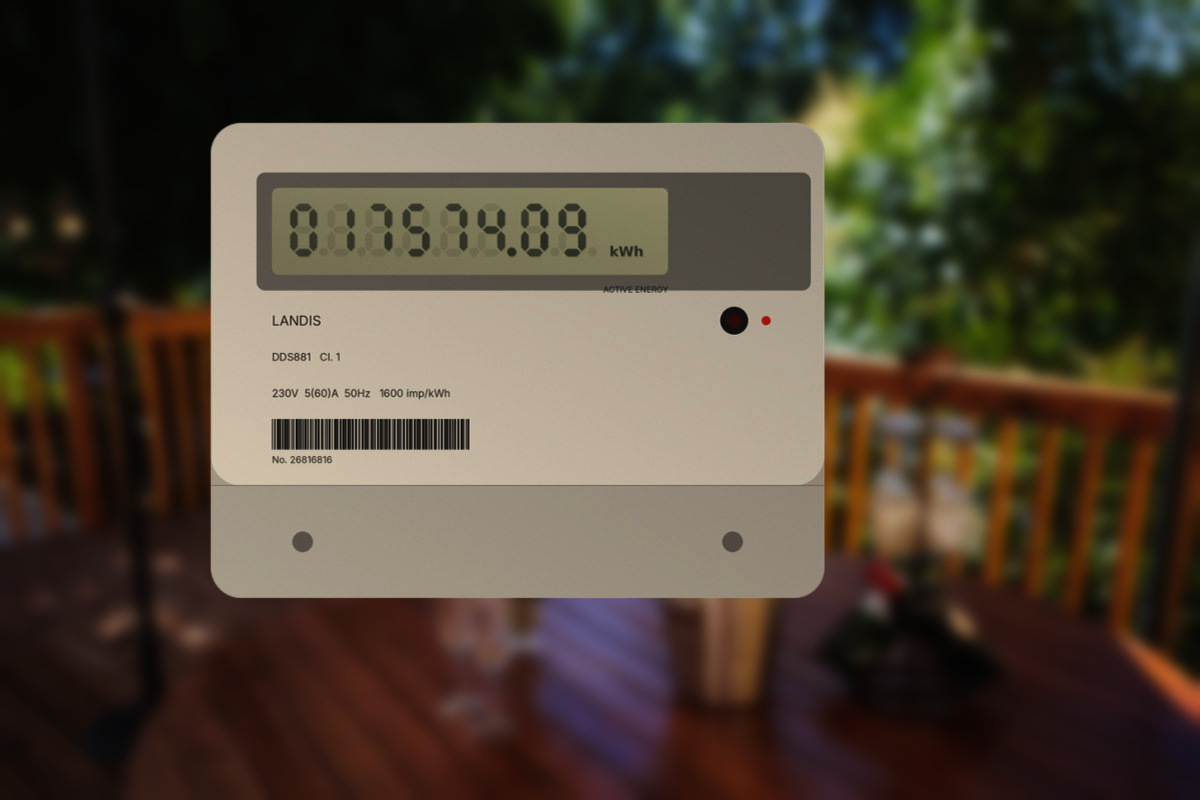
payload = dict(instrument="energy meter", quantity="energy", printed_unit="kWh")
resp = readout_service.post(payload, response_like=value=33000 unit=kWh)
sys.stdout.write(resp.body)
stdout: value=17574.09 unit=kWh
